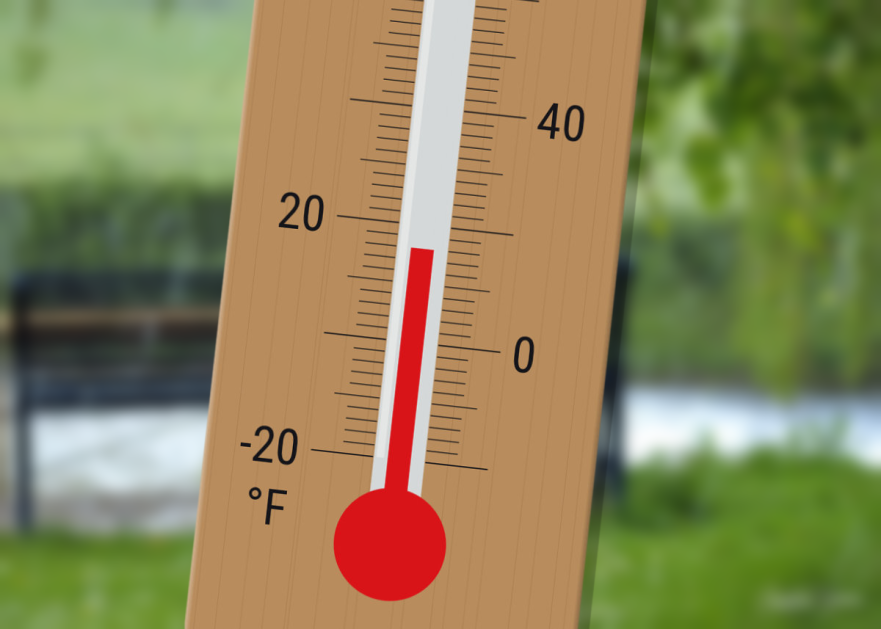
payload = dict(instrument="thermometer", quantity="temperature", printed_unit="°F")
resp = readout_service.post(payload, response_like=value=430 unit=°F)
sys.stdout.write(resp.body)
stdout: value=16 unit=°F
